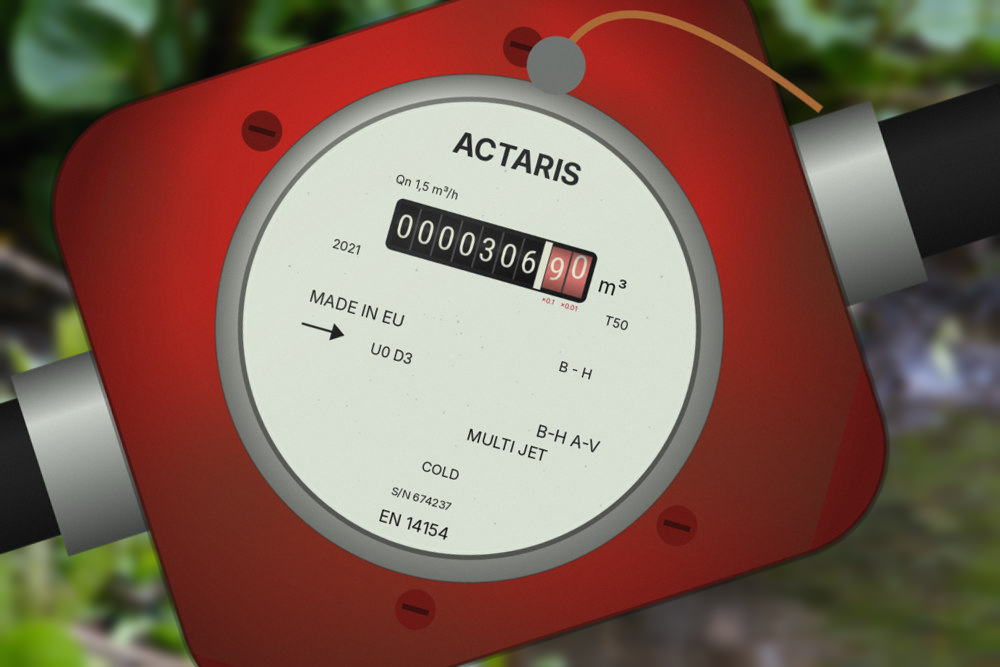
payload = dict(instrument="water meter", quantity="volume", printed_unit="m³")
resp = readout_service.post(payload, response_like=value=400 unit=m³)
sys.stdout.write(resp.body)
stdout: value=306.90 unit=m³
